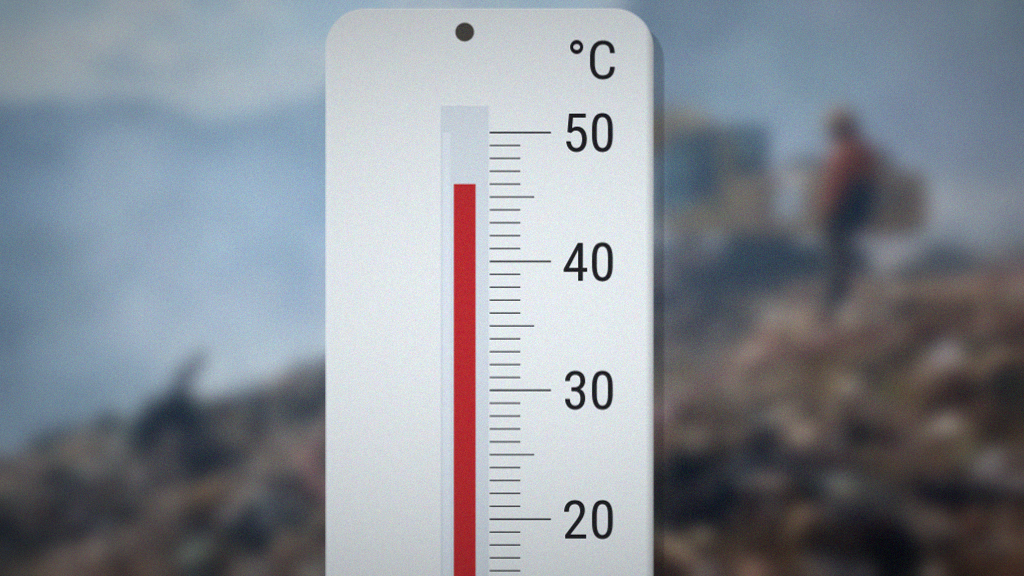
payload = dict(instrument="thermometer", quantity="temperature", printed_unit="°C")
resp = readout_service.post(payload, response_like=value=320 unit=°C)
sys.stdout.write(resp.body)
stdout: value=46 unit=°C
